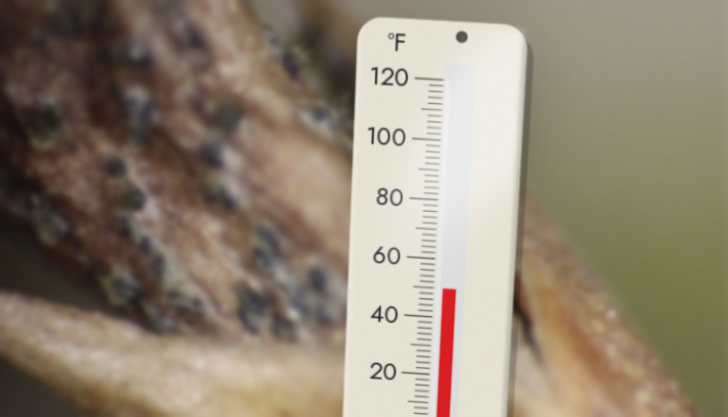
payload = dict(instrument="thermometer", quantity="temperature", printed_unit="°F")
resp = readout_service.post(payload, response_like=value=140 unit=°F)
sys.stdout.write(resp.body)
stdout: value=50 unit=°F
